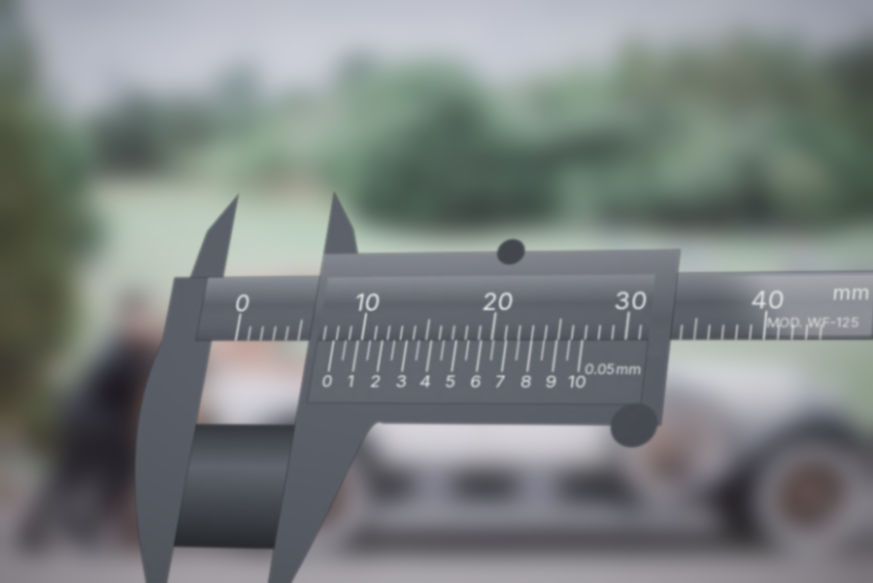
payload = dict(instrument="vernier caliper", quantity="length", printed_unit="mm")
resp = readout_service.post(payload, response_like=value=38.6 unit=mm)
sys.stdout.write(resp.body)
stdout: value=7.8 unit=mm
